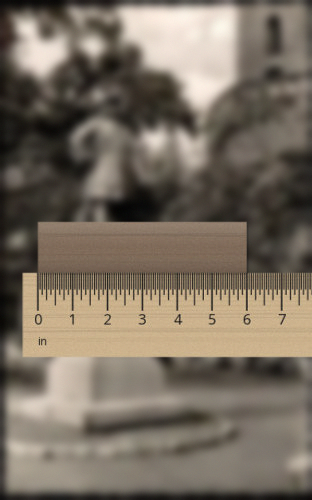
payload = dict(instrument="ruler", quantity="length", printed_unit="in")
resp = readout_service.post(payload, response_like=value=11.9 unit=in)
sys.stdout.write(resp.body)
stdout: value=6 unit=in
